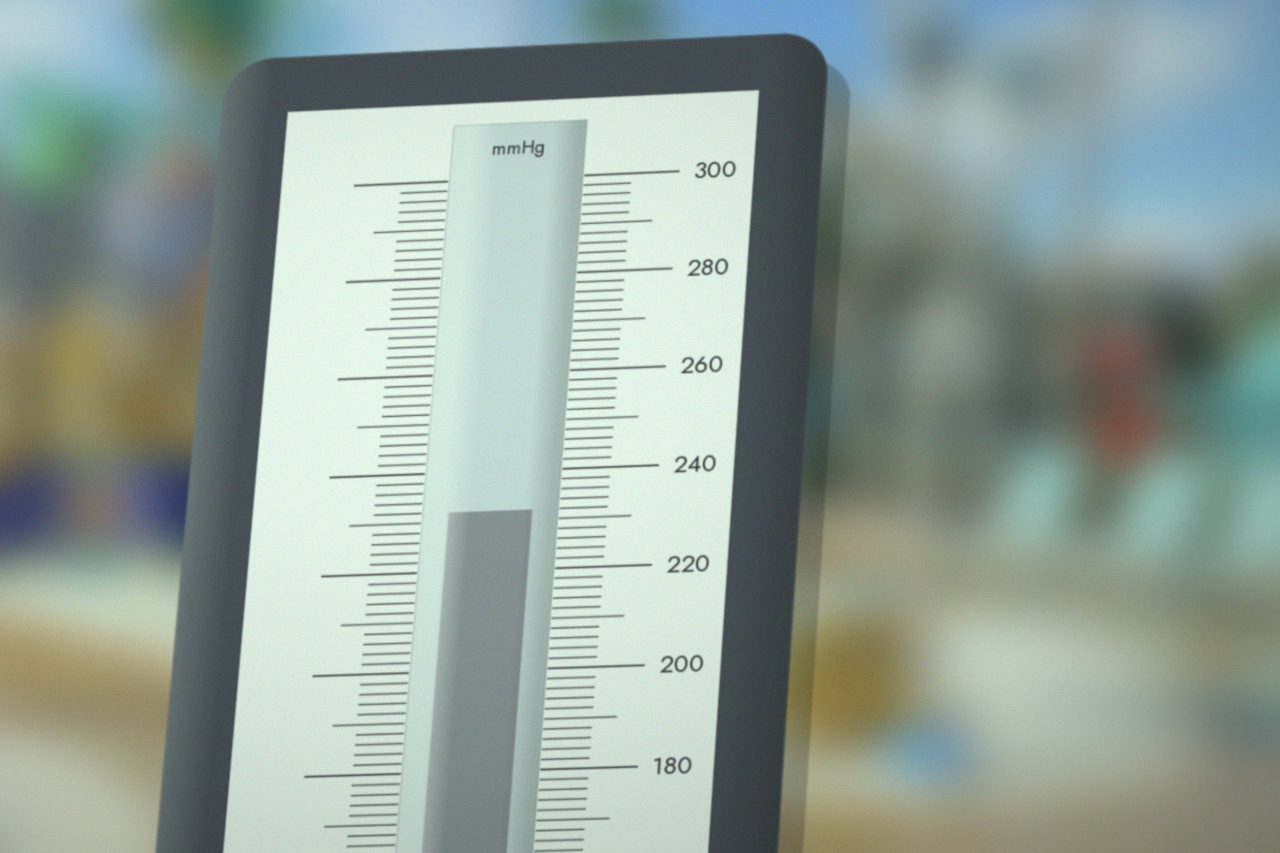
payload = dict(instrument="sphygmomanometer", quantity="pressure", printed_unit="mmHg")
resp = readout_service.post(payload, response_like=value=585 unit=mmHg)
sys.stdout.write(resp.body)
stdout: value=232 unit=mmHg
